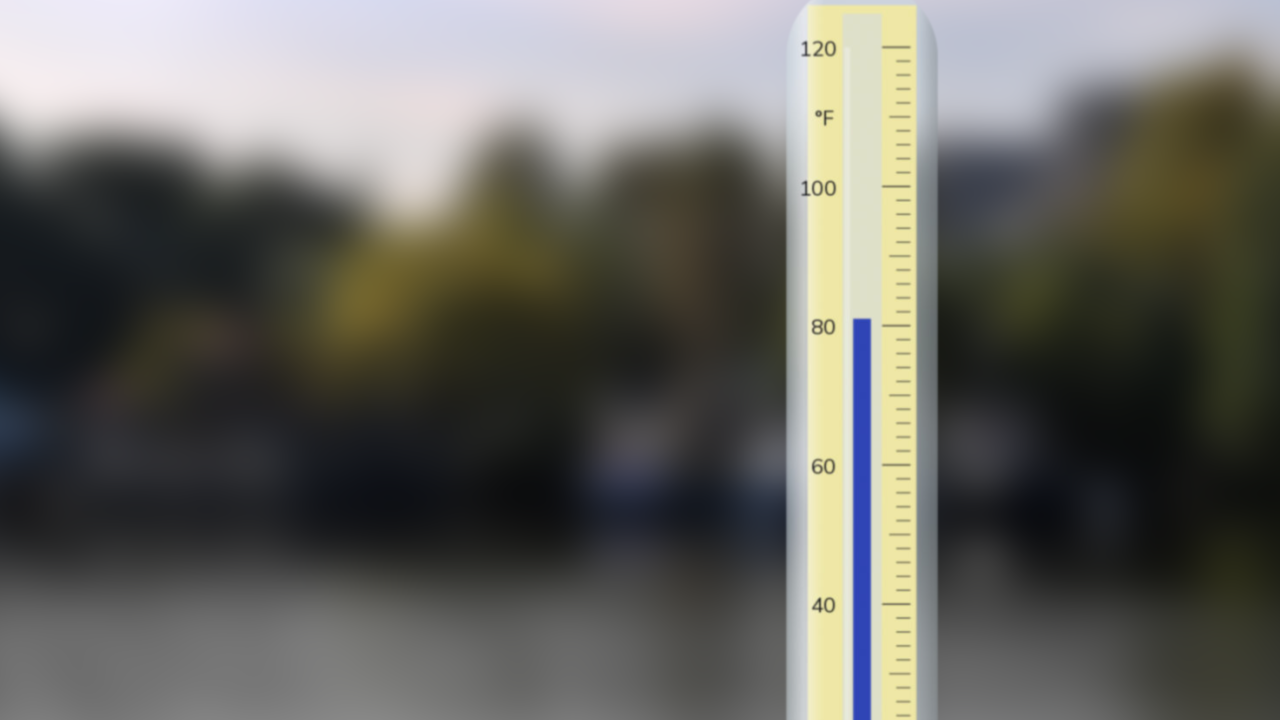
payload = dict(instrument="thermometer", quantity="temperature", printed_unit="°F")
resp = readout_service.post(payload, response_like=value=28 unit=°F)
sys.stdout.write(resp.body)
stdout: value=81 unit=°F
